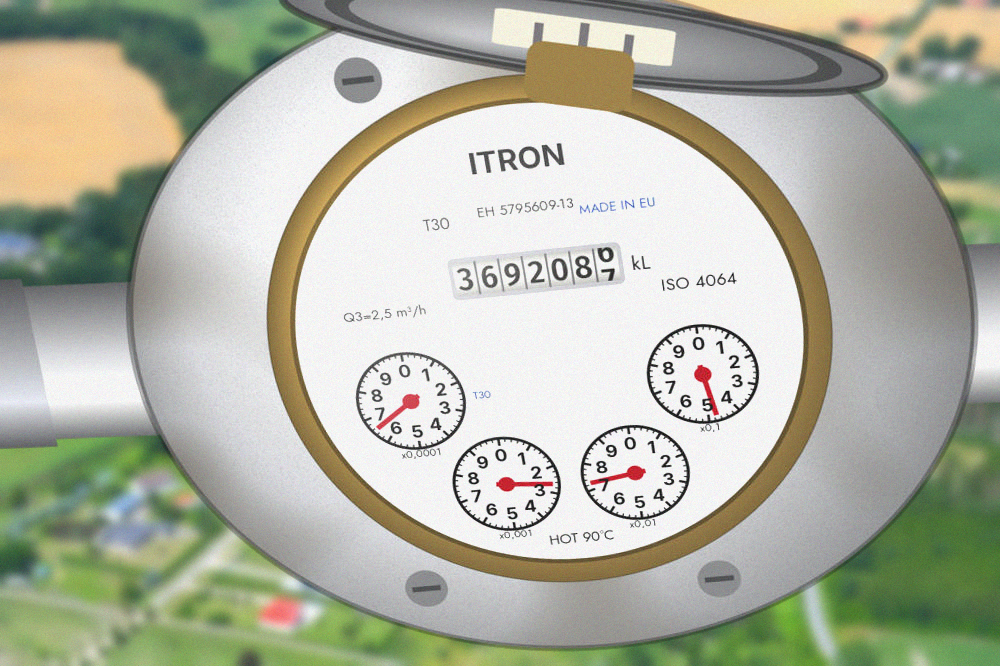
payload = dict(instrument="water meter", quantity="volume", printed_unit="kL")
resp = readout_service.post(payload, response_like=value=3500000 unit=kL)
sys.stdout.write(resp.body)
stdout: value=3692086.4726 unit=kL
